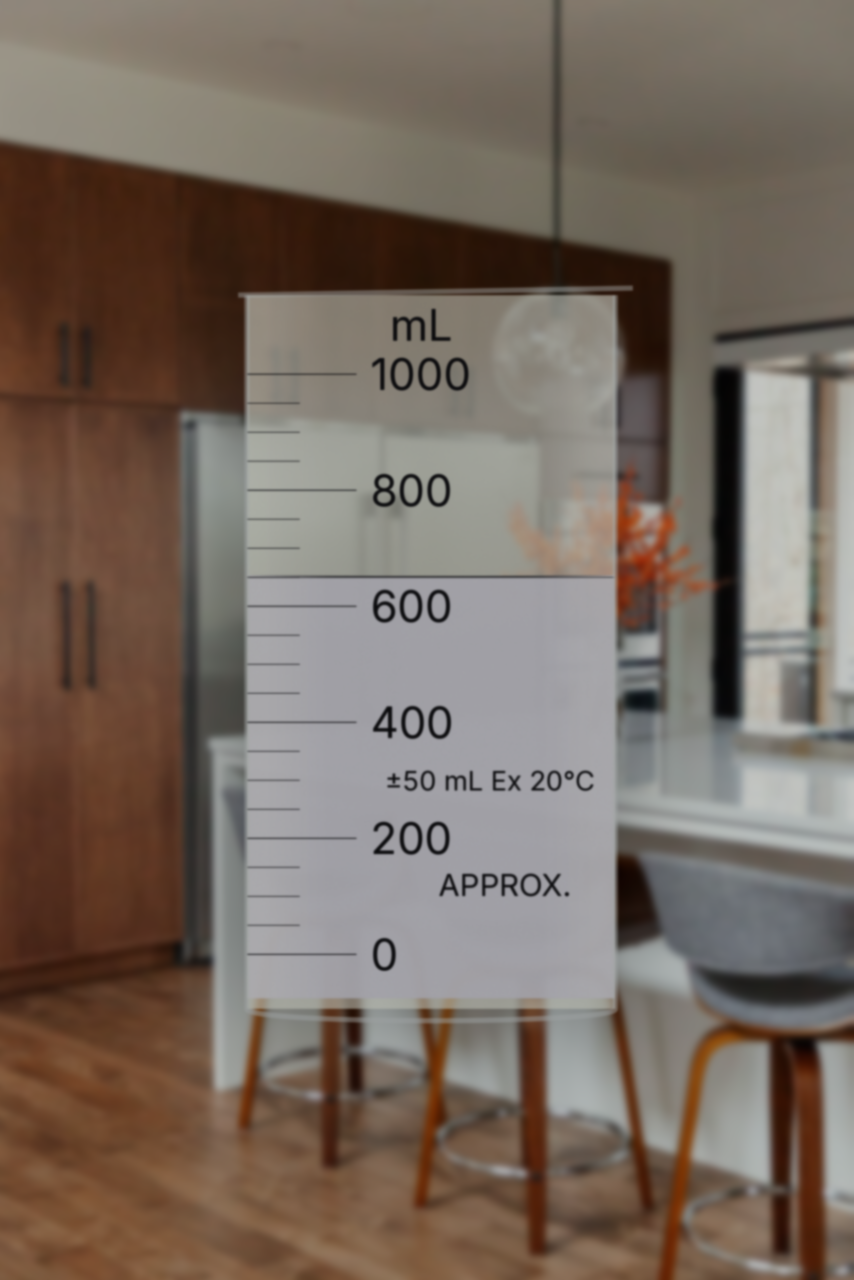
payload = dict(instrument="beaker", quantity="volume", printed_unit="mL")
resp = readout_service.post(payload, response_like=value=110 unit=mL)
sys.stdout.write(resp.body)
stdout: value=650 unit=mL
